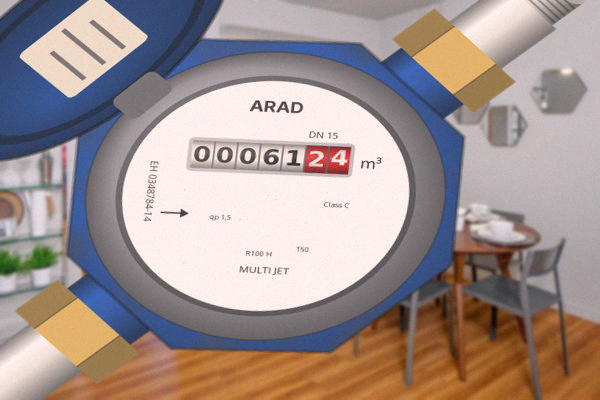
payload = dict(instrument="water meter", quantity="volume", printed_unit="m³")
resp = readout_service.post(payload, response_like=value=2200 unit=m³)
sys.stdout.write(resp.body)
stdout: value=61.24 unit=m³
